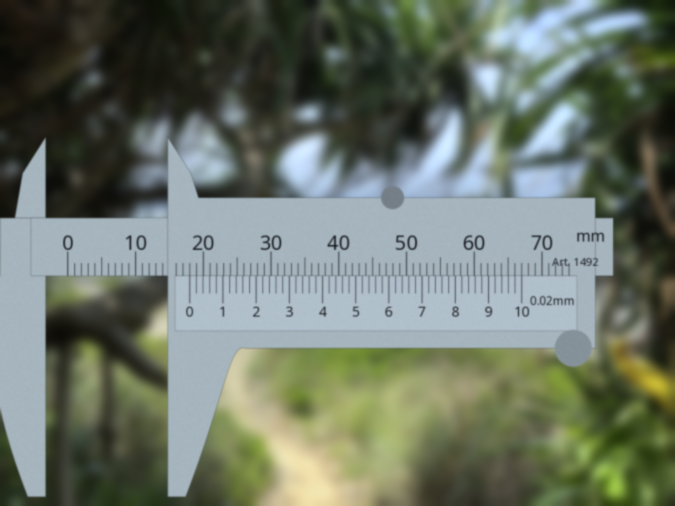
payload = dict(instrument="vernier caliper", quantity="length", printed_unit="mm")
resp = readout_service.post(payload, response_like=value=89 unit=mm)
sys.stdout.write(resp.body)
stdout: value=18.0 unit=mm
